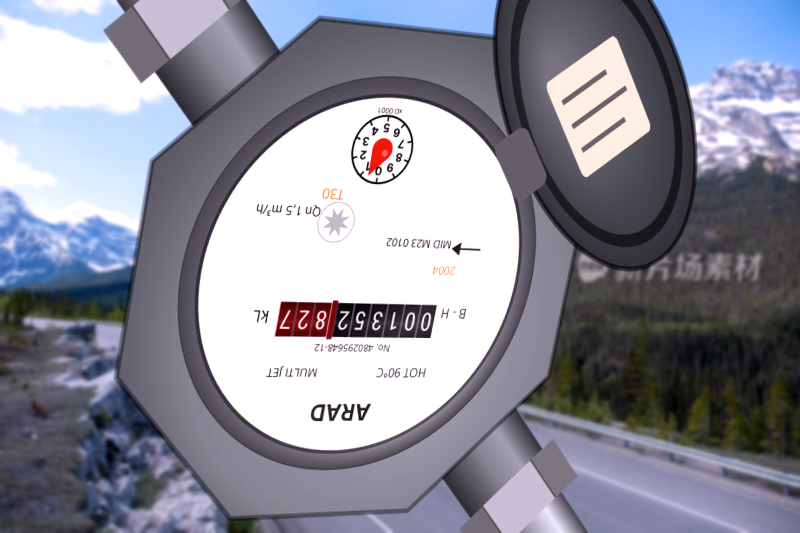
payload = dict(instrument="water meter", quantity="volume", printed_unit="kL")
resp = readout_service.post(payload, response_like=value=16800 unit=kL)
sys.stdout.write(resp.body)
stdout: value=1352.8270 unit=kL
